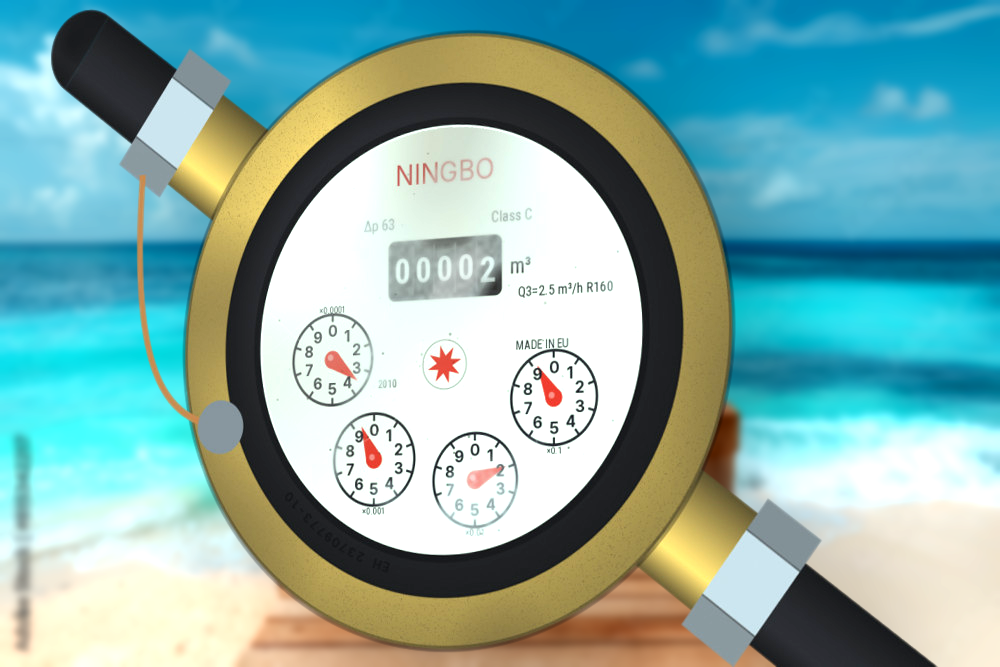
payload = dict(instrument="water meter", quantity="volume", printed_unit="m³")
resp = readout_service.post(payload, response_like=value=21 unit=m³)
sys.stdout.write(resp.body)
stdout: value=1.9193 unit=m³
